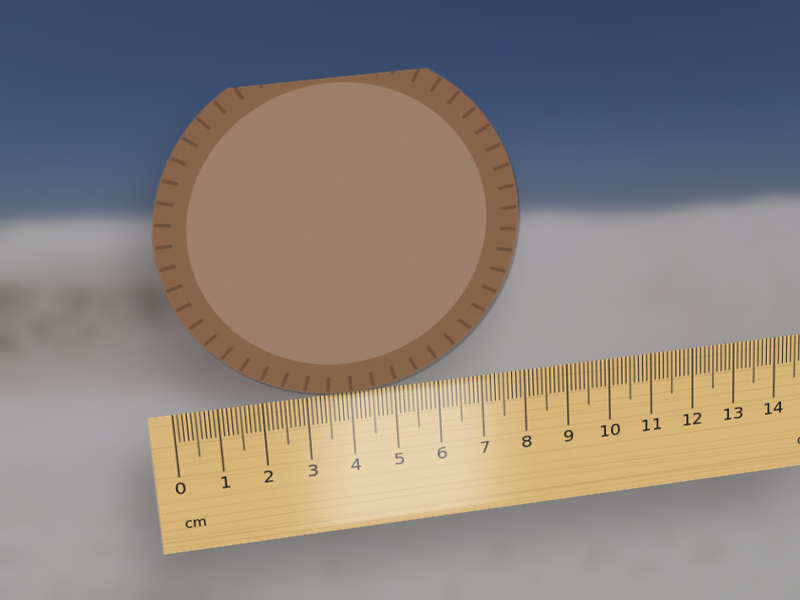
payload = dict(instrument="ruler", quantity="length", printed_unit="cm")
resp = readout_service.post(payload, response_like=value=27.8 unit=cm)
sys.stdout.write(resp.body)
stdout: value=8 unit=cm
